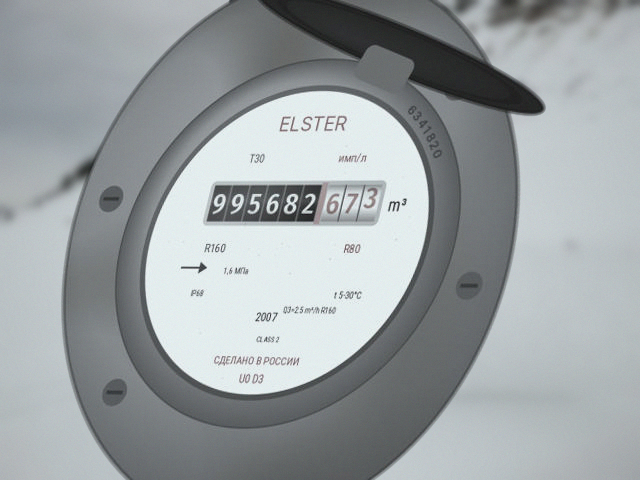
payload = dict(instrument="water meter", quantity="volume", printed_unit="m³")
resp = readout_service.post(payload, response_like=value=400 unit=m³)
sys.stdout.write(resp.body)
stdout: value=995682.673 unit=m³
